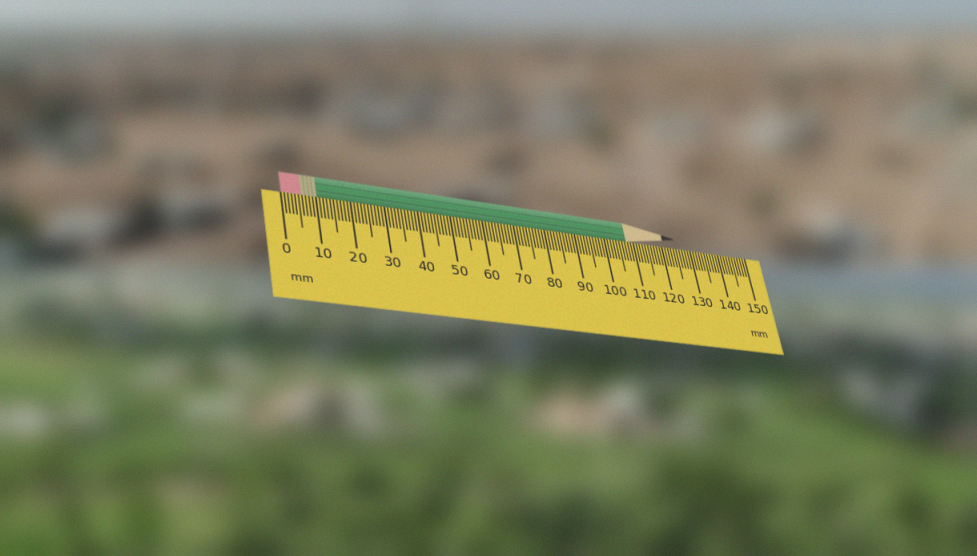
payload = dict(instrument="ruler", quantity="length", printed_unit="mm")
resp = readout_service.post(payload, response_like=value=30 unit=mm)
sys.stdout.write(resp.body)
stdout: value=125 unit=mm
